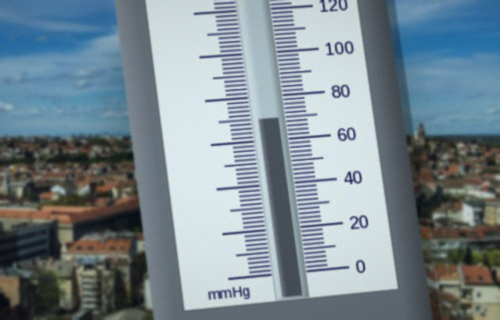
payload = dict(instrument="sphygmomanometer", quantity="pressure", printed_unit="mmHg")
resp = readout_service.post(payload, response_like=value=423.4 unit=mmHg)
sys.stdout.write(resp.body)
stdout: value=70 unit=mmHg
